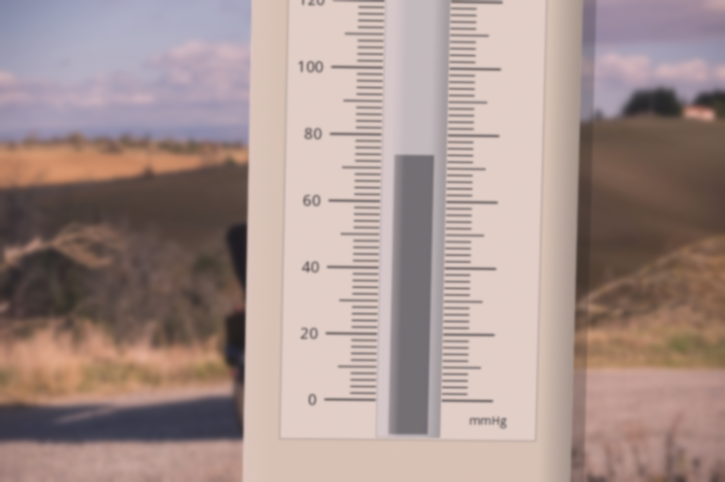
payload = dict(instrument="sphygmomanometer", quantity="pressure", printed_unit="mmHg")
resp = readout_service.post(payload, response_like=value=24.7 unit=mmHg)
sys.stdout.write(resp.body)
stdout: value=74 unit=mmHg
